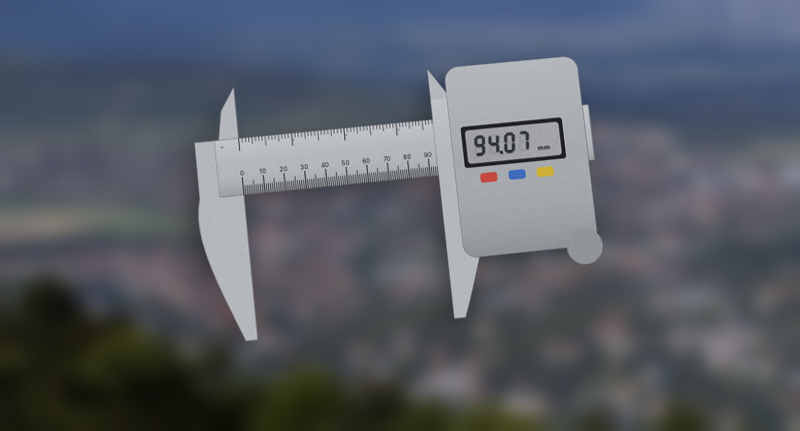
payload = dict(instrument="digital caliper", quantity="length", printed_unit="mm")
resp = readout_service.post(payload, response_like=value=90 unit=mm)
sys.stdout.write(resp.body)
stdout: value=94.07 unit=mm
